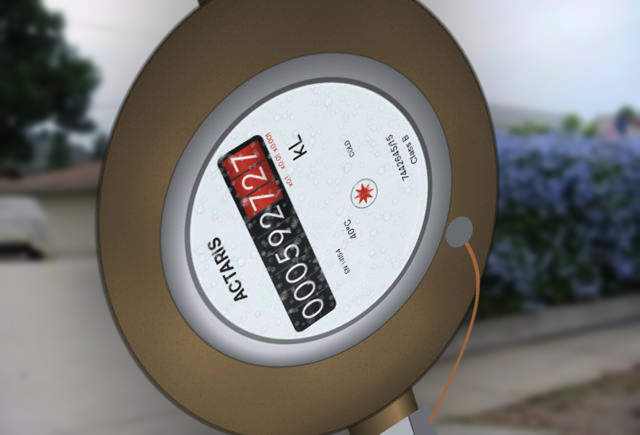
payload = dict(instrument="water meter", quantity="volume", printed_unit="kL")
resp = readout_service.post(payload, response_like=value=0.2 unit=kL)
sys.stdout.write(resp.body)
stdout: value=592.727 unit=kL
